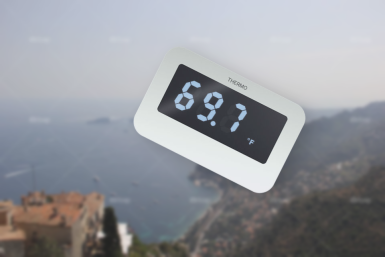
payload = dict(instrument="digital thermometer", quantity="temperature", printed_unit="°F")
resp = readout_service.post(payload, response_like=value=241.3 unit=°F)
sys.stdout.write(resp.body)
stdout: value=69.7 unit=°F
